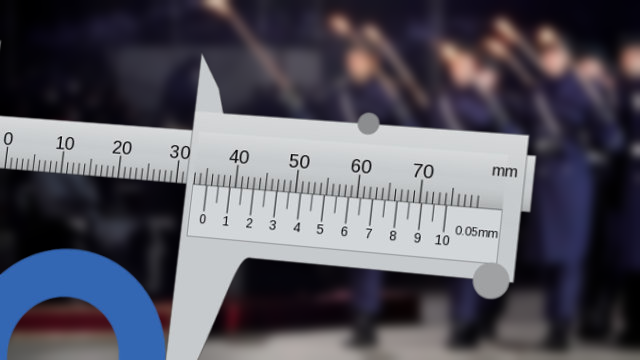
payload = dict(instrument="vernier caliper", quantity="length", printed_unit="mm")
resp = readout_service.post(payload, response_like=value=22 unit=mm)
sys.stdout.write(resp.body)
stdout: value=35.2 unit=mm
